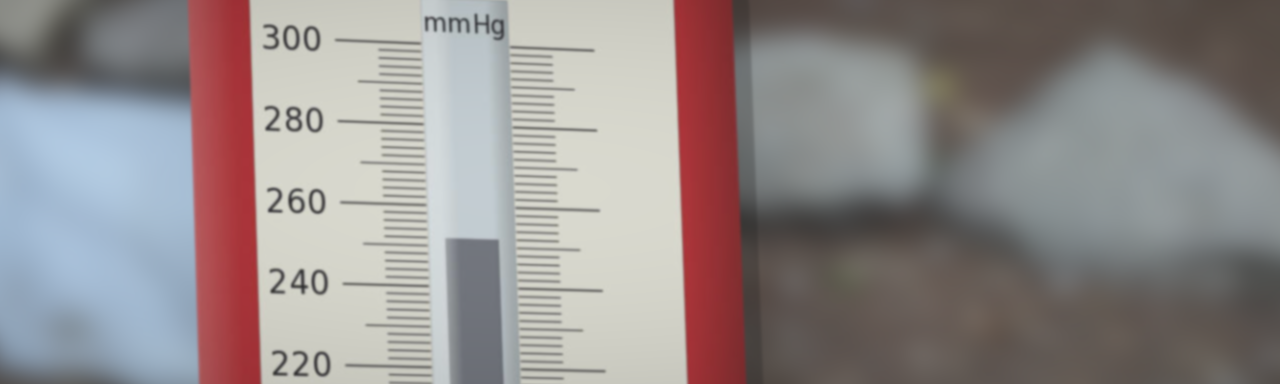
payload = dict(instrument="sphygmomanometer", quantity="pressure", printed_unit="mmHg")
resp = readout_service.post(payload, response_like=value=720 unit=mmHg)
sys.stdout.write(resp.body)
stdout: value=252 unit=mmHg
